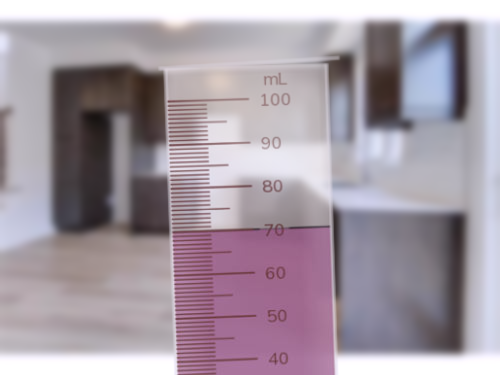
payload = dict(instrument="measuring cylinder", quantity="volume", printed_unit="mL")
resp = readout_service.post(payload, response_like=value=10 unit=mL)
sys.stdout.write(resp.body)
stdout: value=70 unit=mL
